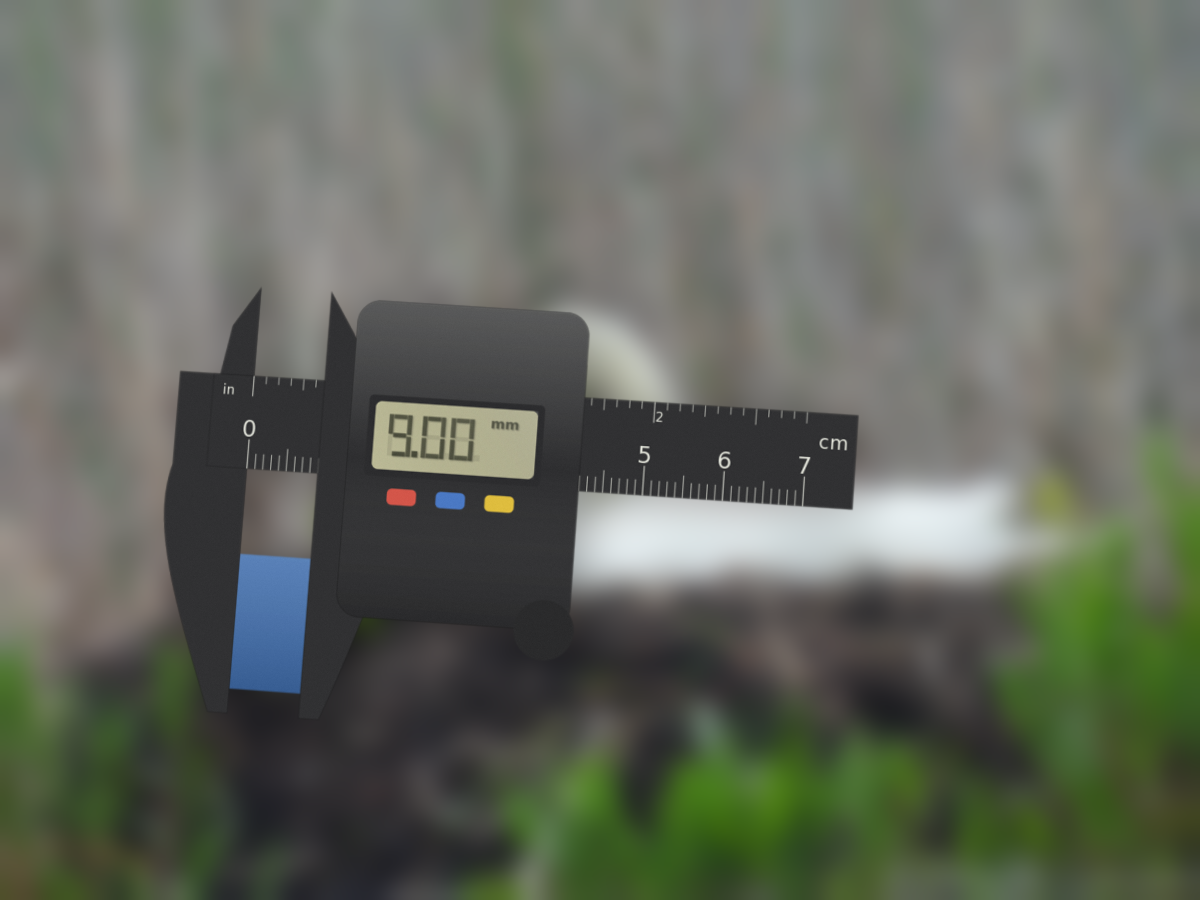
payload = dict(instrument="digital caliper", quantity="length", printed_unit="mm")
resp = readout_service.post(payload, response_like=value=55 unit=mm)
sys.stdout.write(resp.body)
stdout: value=9.00 unit=mm
